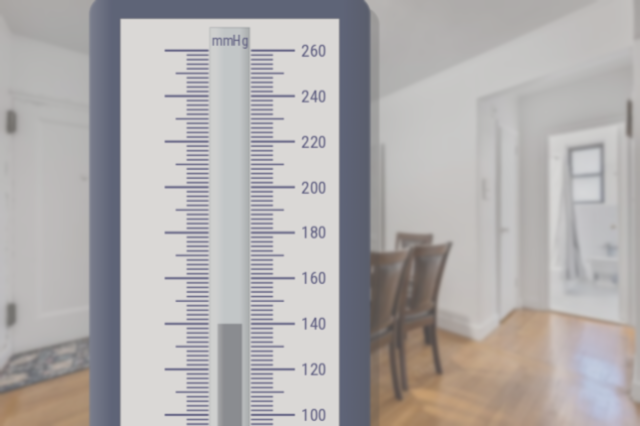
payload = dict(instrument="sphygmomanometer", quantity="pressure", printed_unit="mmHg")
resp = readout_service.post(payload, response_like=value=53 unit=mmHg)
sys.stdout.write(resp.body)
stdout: value=140 unit=mmHg
